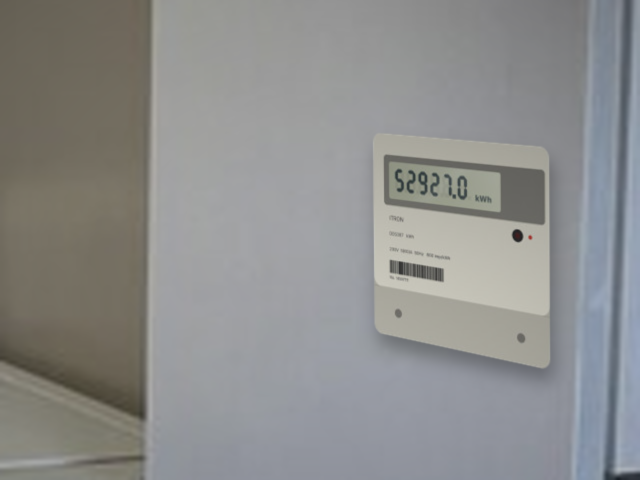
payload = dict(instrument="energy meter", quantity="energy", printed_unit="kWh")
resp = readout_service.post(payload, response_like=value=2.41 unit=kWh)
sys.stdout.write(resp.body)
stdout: value=52927.0 unit=kWh
